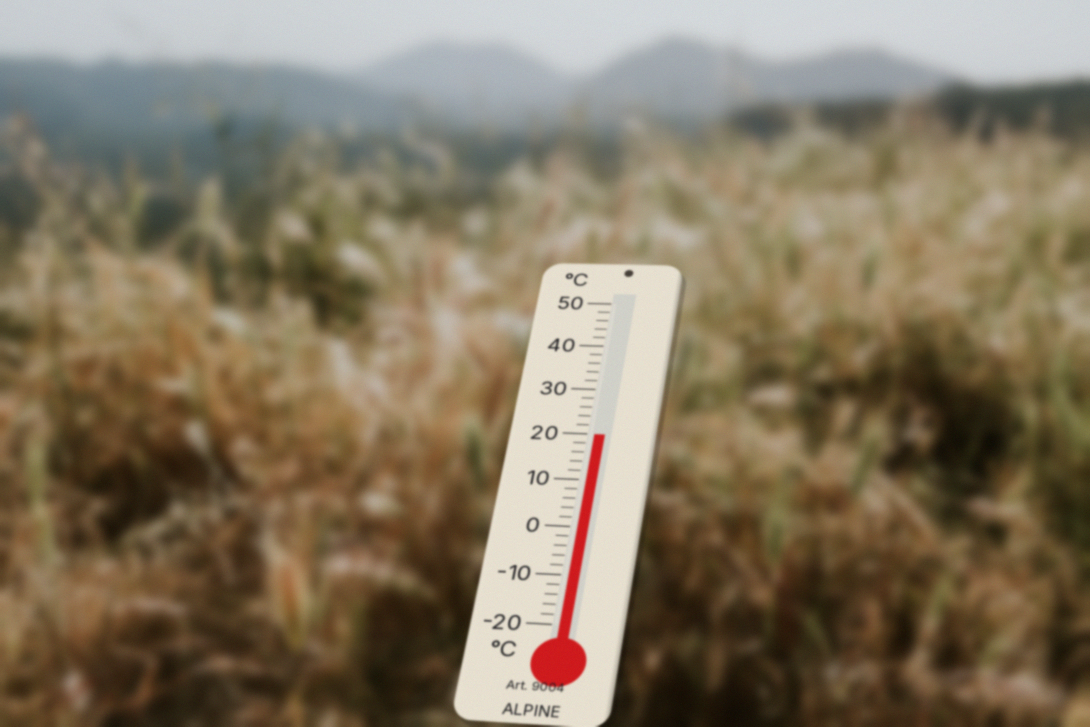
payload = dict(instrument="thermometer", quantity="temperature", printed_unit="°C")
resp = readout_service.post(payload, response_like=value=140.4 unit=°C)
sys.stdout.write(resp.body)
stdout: value=20 unit=°C
